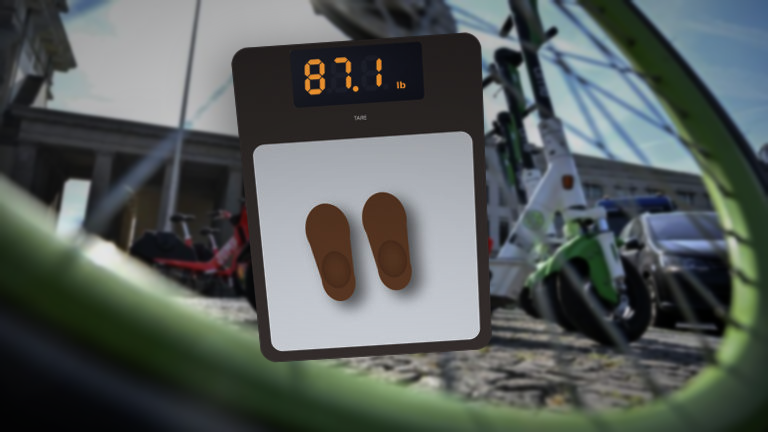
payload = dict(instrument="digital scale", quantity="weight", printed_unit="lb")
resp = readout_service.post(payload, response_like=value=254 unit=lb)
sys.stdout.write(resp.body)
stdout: value=87.1 unit=lb
